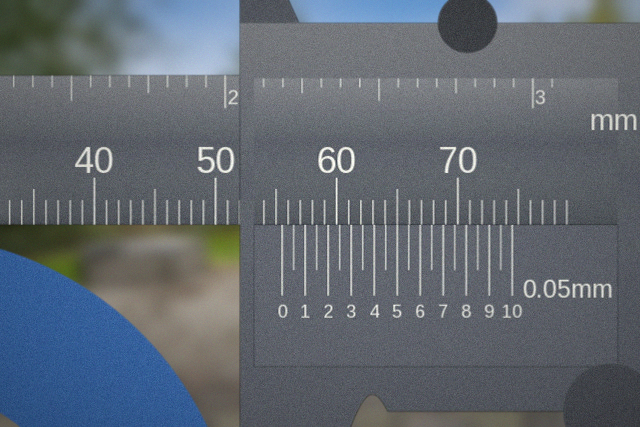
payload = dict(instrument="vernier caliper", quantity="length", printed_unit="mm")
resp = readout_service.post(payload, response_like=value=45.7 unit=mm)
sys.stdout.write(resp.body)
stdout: value=55.5 unit=mm
